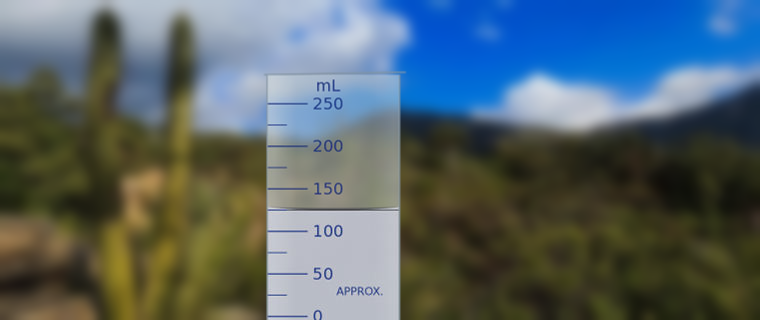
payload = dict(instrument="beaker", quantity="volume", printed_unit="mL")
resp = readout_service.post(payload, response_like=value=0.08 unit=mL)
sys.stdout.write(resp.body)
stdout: value=125 unit=mL
